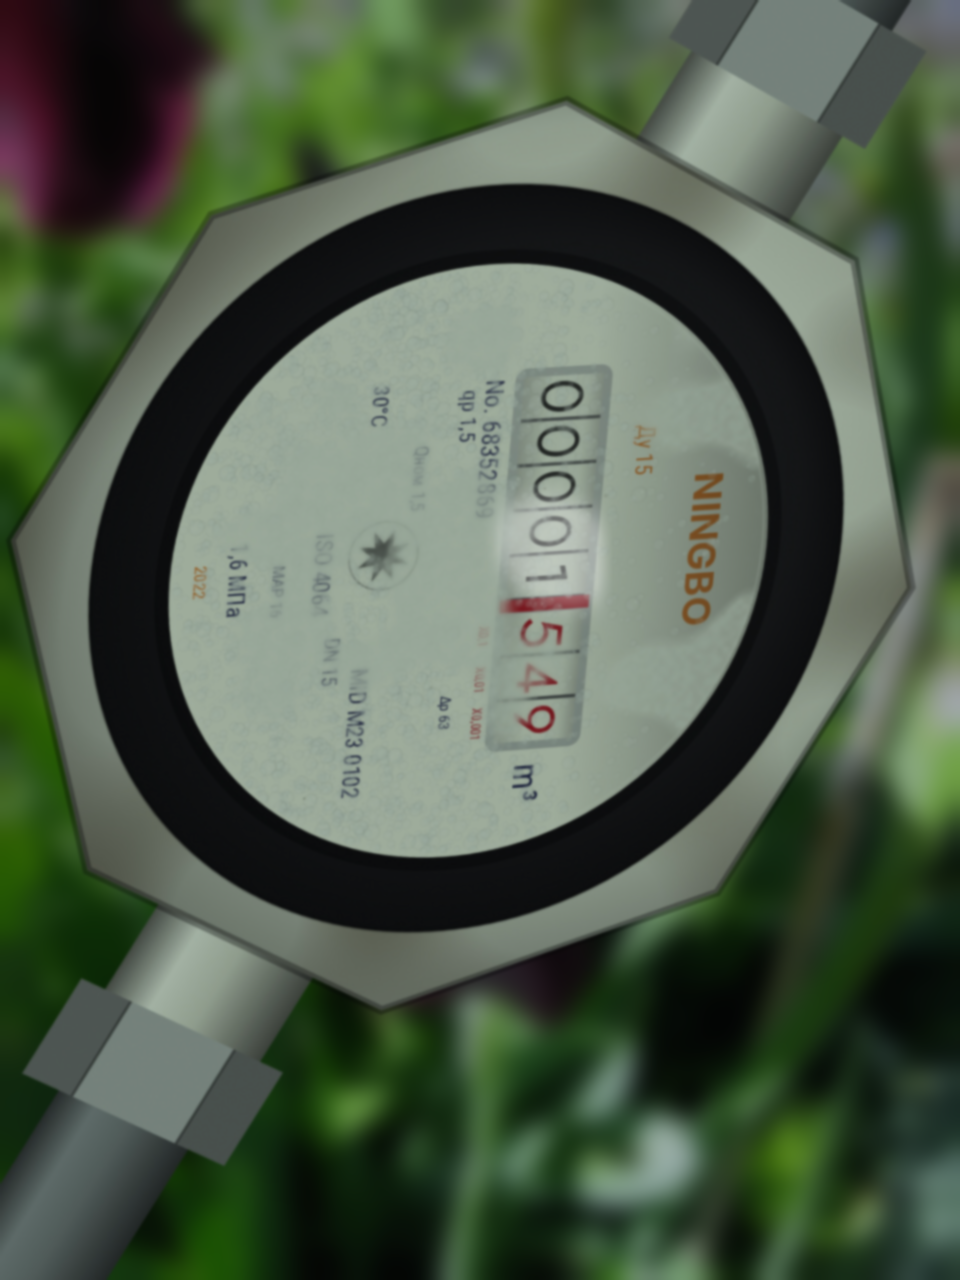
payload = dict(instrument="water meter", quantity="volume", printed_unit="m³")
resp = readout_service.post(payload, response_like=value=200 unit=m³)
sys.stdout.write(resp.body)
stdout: value=1.549 unit=m³
